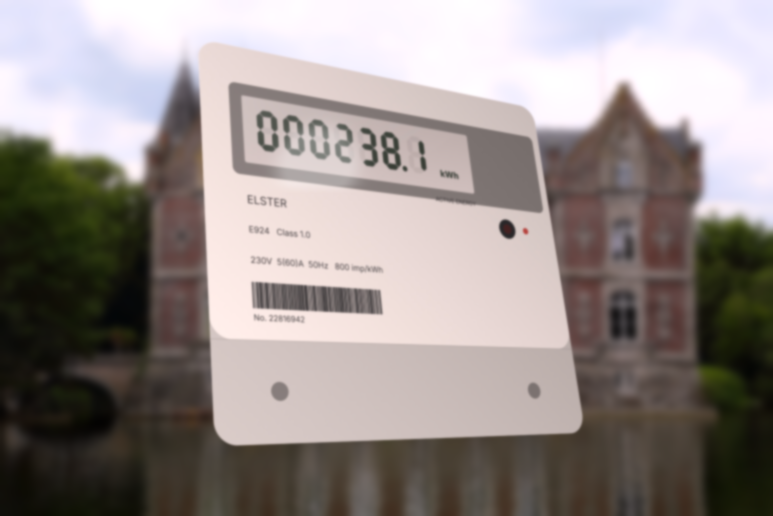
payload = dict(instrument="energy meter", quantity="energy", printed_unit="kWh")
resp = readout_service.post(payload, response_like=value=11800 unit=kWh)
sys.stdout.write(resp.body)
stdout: value=238.1 unit=kWh
